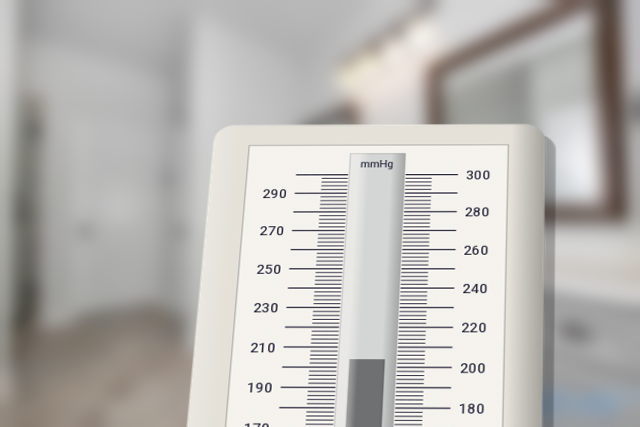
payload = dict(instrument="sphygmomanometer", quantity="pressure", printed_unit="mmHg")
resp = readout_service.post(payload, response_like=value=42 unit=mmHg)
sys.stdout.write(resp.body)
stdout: value=204 unit=mmHg
